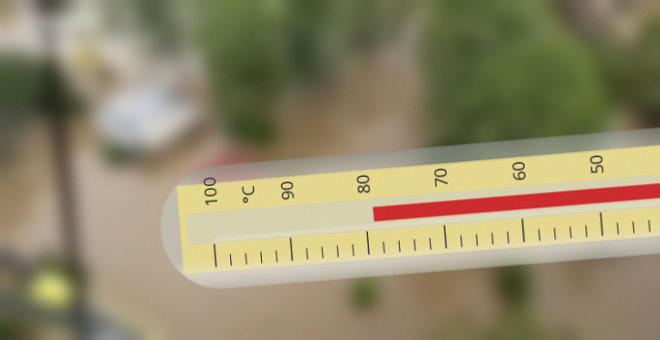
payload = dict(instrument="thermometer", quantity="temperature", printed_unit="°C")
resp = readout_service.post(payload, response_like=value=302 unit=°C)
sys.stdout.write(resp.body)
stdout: value=79 unit=°C
